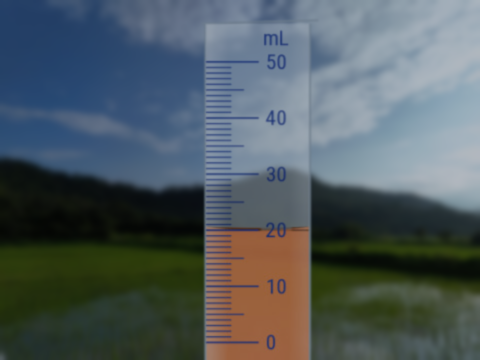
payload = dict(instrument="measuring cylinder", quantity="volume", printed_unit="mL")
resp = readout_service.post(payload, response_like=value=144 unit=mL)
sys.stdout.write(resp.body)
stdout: value=20 unit=mL
